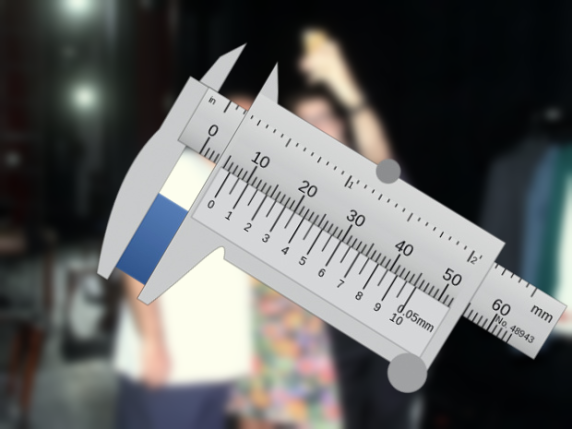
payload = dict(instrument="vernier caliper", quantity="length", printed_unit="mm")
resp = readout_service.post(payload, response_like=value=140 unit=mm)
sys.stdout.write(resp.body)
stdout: value=6.4 unit=mm
